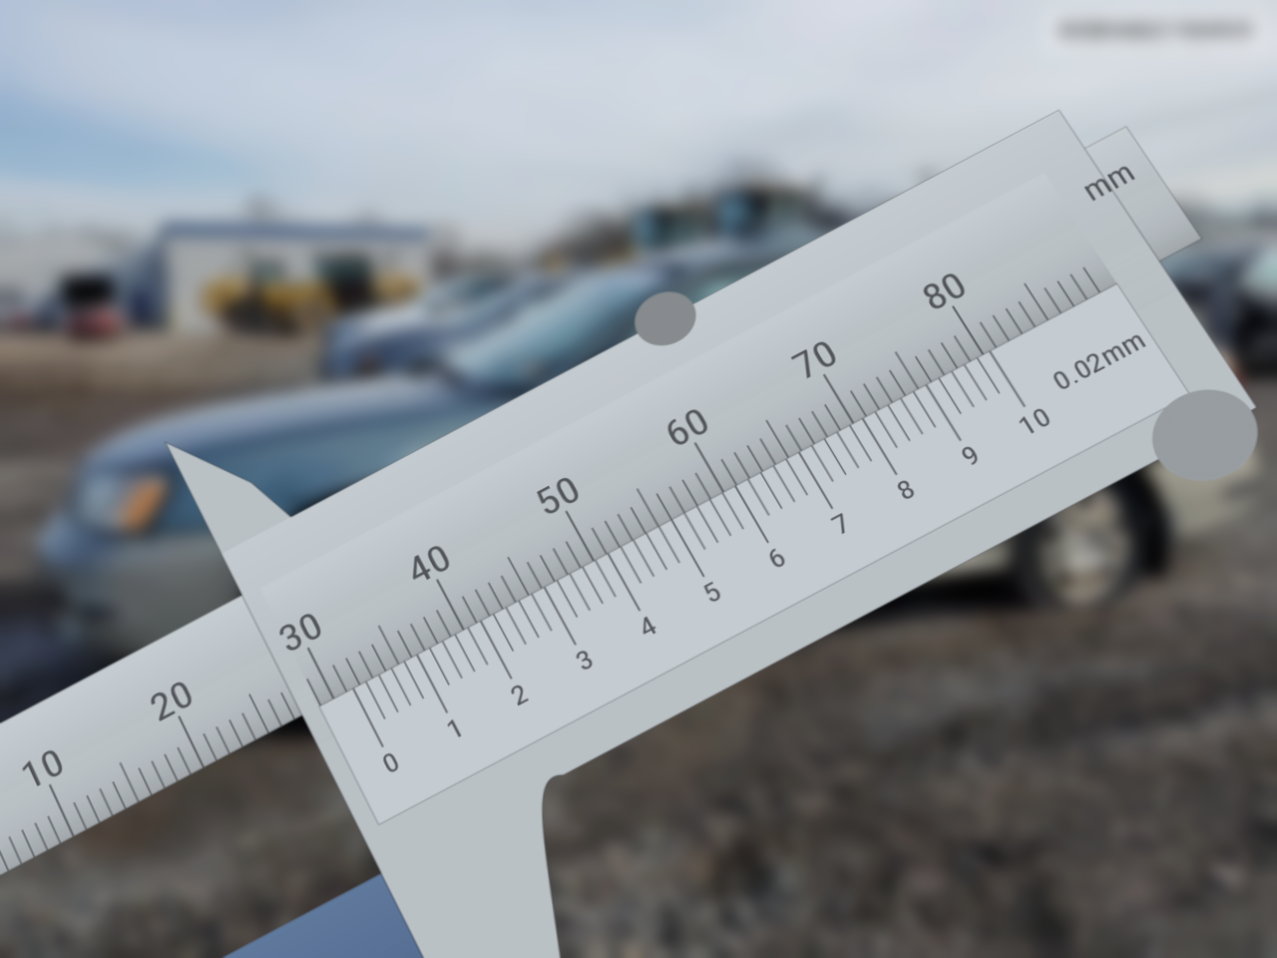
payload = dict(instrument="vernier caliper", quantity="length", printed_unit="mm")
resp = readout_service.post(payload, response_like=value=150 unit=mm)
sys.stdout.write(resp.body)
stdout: value=31.5 unit=mm
